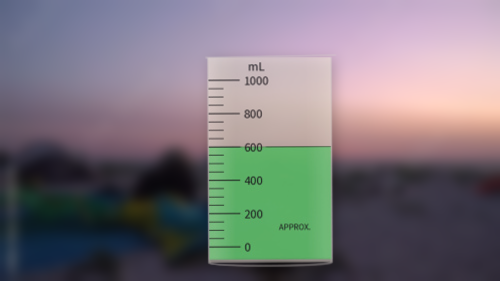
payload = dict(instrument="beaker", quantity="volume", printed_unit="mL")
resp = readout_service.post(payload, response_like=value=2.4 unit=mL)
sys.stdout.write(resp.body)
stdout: value=600 unit=mL
